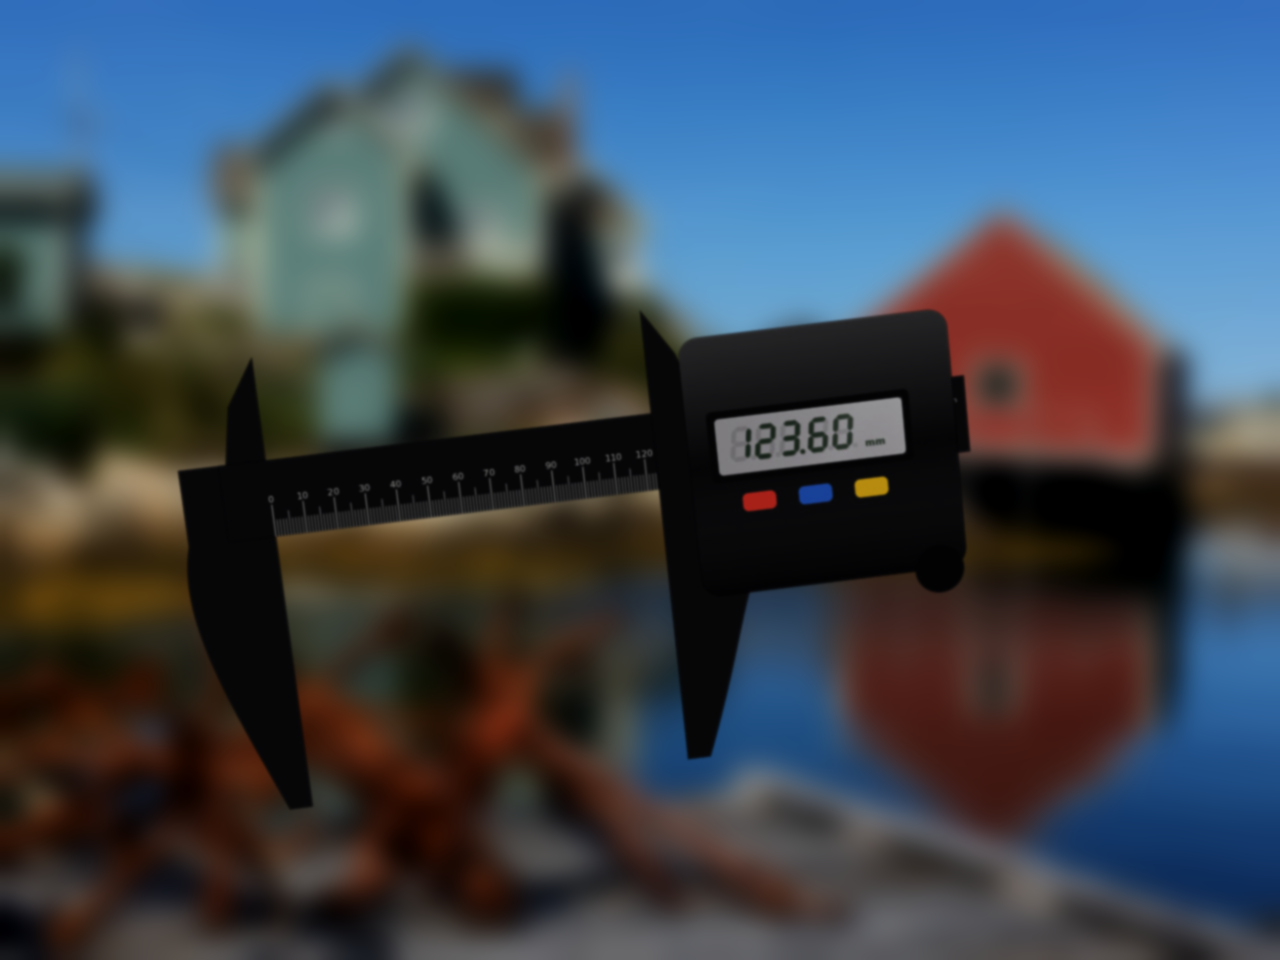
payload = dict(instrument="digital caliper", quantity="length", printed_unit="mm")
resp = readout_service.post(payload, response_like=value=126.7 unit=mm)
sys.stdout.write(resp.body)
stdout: value=123.60 unit=mm
